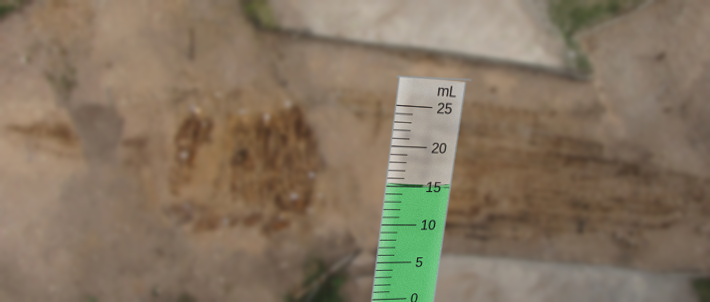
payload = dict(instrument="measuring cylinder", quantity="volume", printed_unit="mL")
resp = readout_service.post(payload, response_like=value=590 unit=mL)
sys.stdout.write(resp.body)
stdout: value=15 unit=mL
